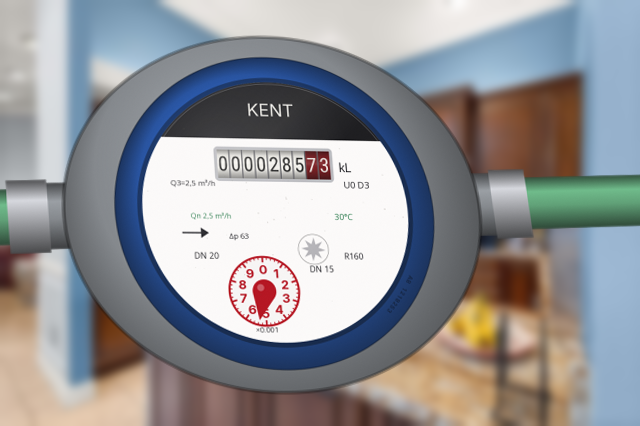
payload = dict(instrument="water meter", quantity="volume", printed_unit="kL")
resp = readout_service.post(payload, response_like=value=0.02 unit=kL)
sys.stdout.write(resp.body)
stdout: value=285.735 unit=kL
